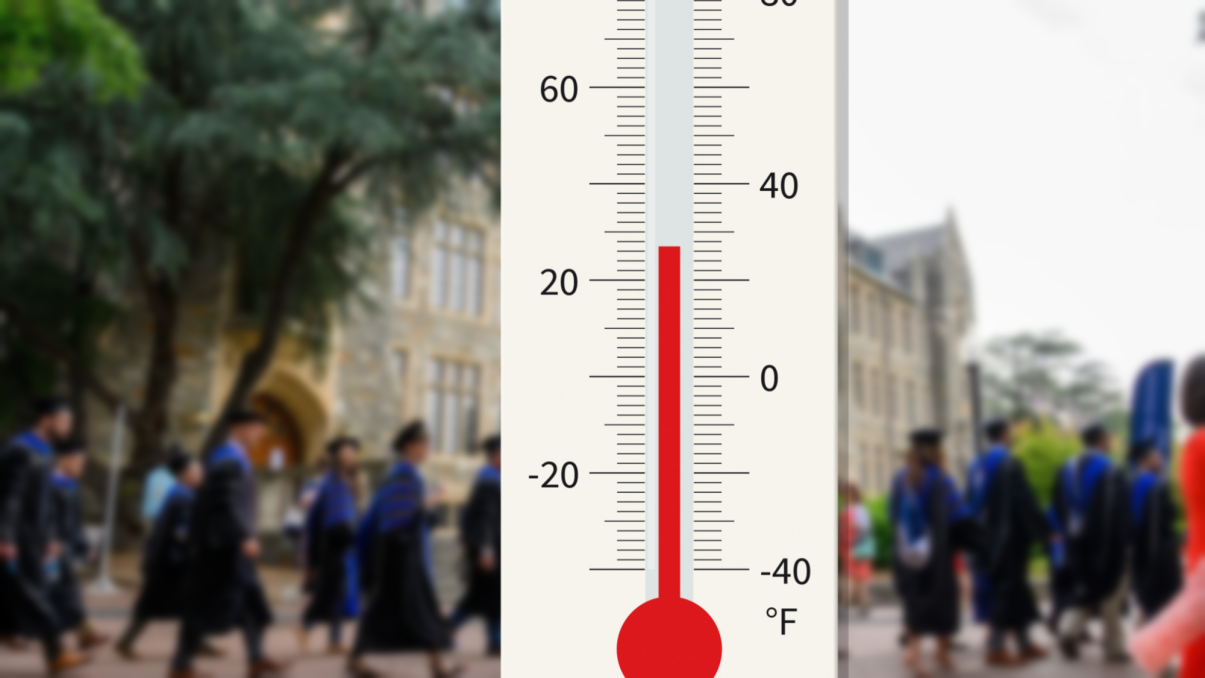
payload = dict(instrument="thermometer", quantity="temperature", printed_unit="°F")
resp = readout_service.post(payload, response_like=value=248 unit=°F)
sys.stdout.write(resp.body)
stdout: value=27 unit=°F
